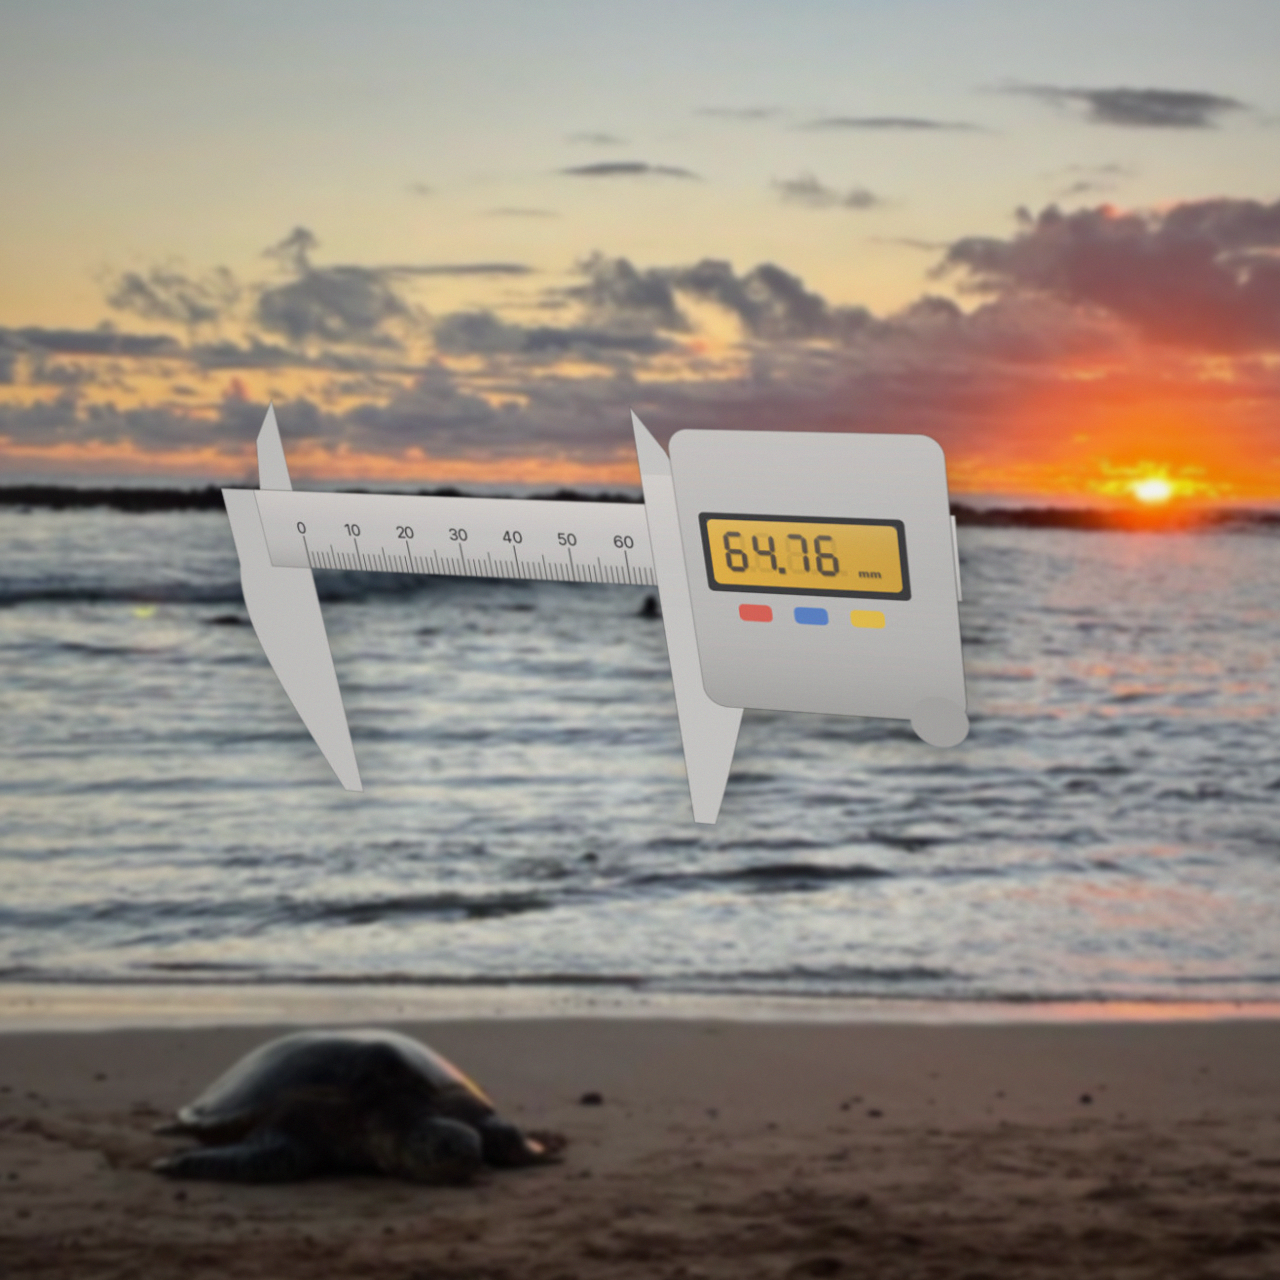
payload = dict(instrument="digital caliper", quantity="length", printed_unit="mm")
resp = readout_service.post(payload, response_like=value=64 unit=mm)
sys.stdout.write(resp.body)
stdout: value=64.76 unit=mm
